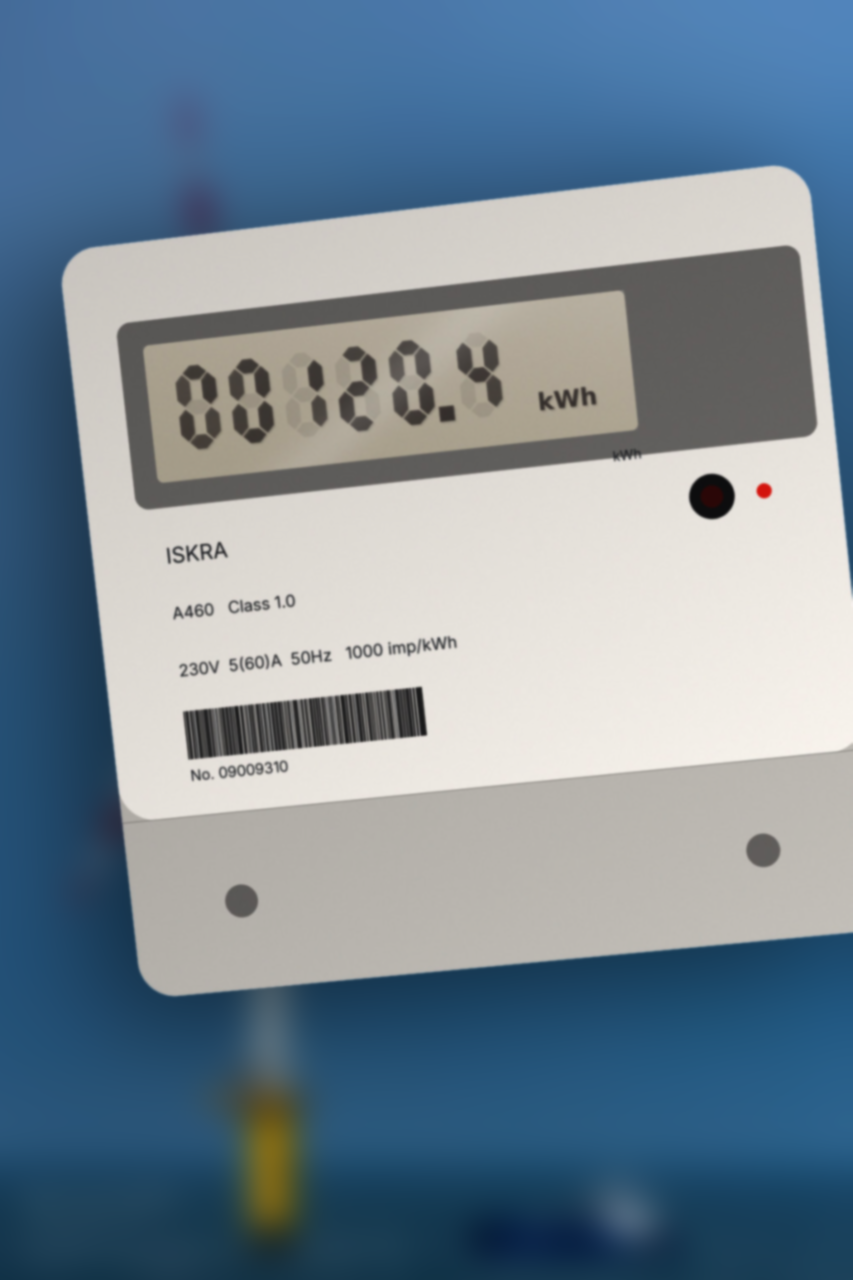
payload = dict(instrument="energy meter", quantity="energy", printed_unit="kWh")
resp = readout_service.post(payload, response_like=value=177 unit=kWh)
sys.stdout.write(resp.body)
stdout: value=120.4 unit=kWh
